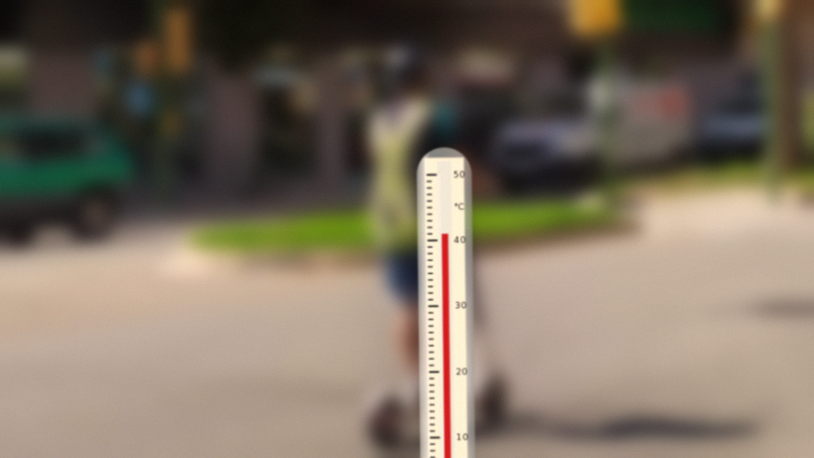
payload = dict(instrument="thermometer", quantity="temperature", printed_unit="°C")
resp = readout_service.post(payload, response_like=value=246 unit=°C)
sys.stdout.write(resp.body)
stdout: value=41 unit=°C
